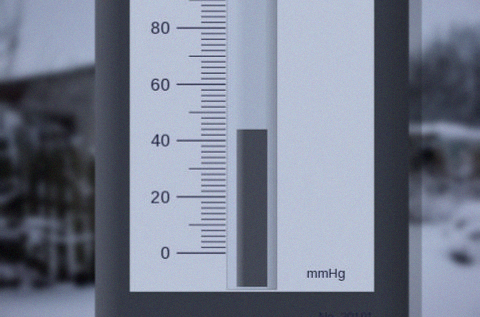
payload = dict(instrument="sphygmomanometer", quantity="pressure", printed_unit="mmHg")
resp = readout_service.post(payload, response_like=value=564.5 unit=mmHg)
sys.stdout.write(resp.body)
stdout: value=44 unit=mmHg
